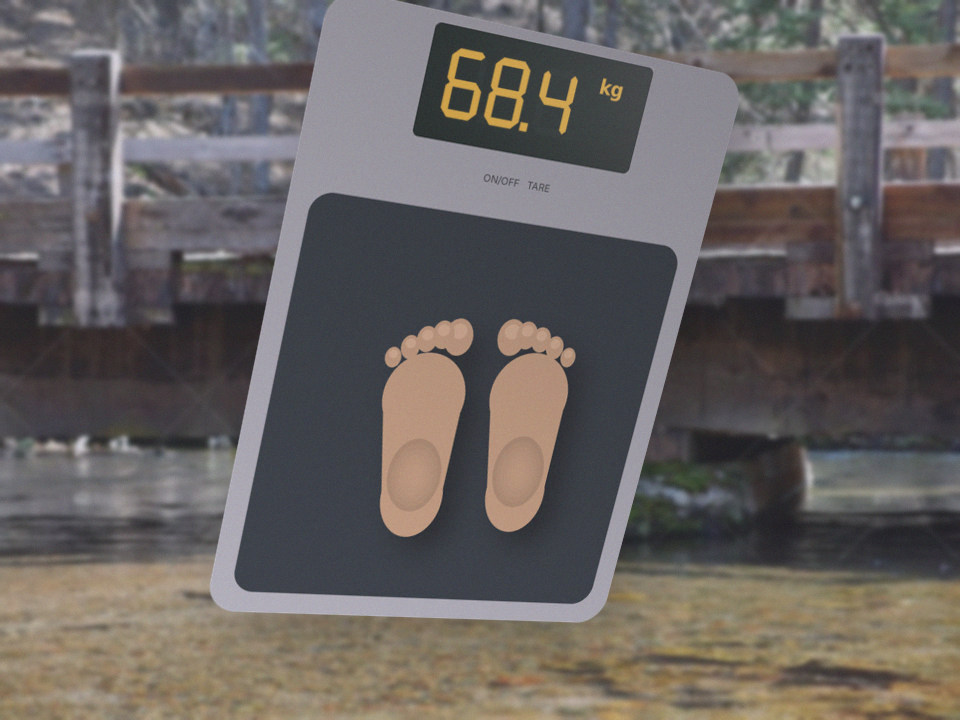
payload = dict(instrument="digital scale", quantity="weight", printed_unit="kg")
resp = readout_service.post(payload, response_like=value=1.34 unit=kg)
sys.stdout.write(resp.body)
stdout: value=68.4 unit=kg
